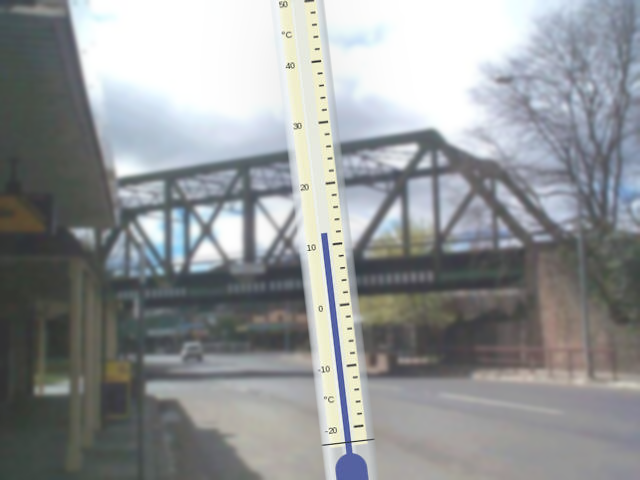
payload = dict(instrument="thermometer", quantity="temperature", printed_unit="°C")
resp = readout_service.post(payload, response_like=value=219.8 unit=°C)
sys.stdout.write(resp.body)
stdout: value=12 unit=°C
